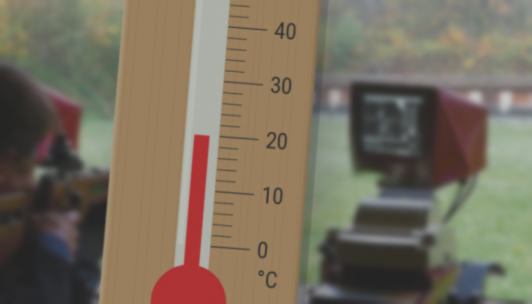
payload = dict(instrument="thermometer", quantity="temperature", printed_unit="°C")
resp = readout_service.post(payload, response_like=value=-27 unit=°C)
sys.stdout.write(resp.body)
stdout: value=20 unit=°C
